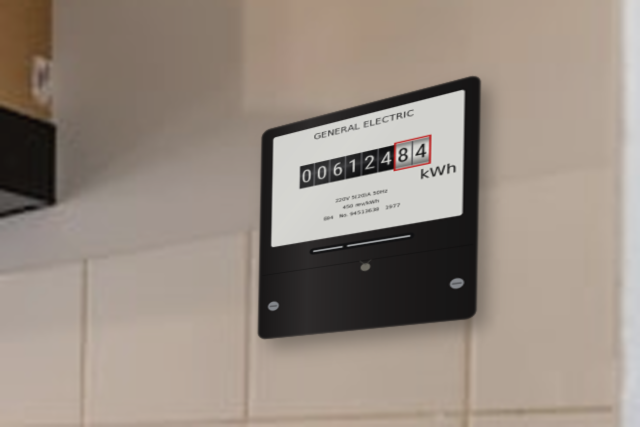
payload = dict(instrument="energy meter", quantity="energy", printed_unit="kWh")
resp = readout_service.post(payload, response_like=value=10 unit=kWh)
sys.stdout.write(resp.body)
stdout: value=6124.84 unit=kWh
